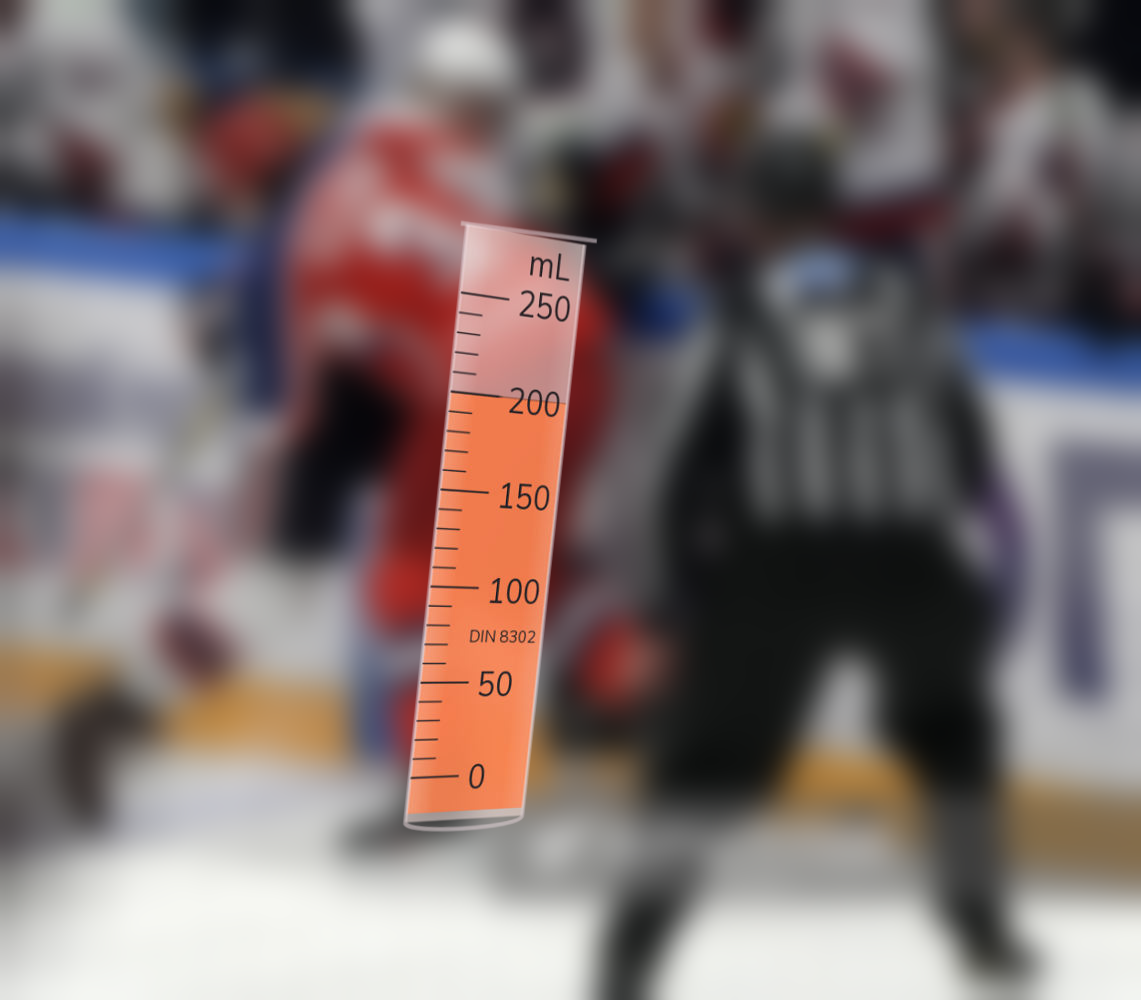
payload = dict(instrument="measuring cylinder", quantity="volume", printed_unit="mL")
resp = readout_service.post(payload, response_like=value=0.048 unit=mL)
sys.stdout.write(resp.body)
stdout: value=200 unit=mL
